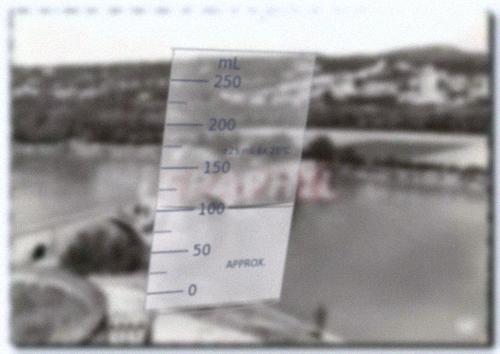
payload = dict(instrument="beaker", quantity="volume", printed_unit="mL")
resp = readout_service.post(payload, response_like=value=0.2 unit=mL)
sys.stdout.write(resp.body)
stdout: value=100 unit=mL
